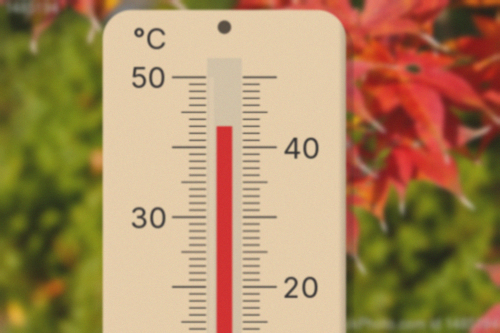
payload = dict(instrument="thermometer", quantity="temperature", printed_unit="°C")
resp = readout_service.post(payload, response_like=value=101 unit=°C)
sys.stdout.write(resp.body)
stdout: value=43 unit=°C
